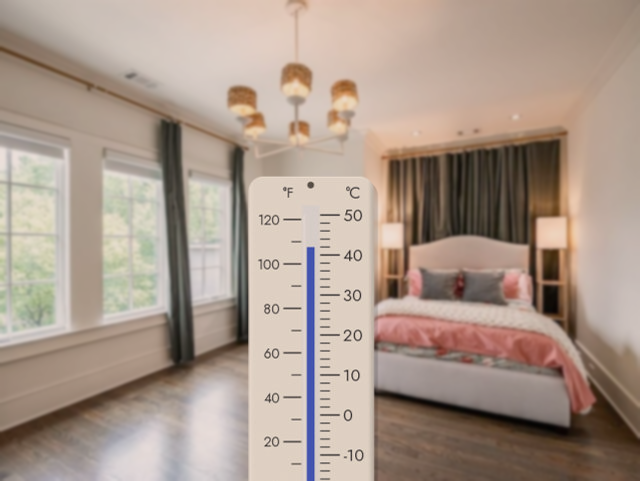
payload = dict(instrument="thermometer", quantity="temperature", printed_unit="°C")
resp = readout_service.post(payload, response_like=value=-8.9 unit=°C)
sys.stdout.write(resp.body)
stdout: value=42 unit=°C
